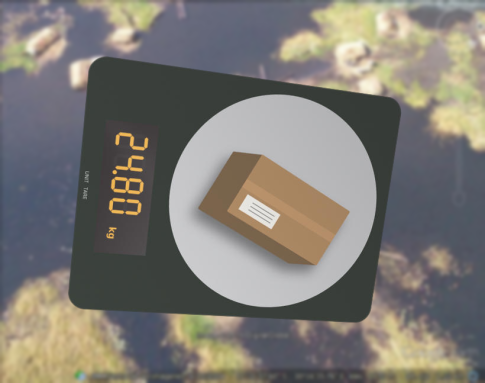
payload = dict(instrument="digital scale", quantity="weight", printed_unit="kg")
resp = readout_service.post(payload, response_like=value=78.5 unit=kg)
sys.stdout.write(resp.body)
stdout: value=24.80 unit=kg
